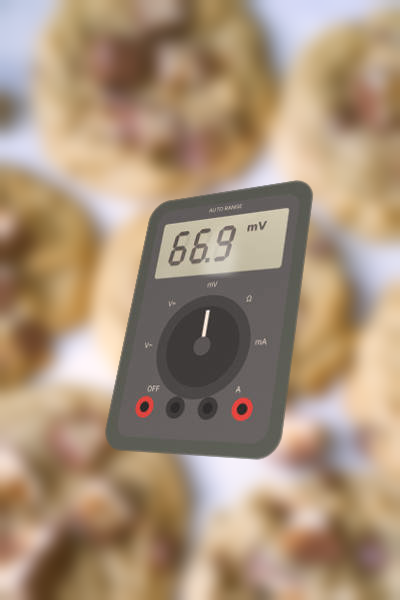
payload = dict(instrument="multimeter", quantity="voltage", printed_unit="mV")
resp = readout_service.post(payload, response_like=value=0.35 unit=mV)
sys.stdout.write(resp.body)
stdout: value=66.9 unit=mV
